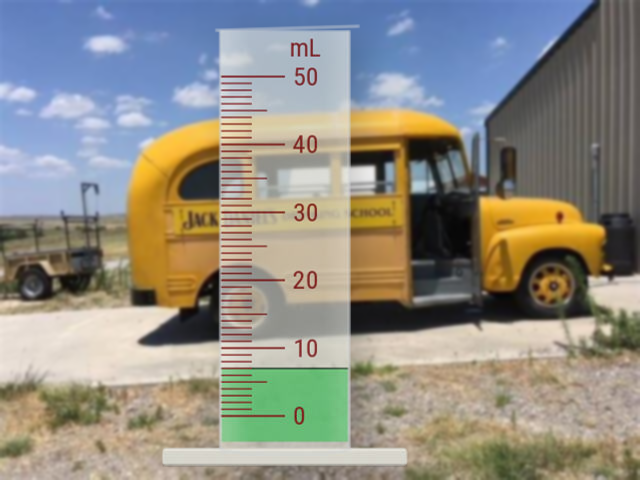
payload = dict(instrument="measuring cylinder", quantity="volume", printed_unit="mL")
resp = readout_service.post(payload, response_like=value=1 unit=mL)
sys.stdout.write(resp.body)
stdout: value=7 unit=mL
